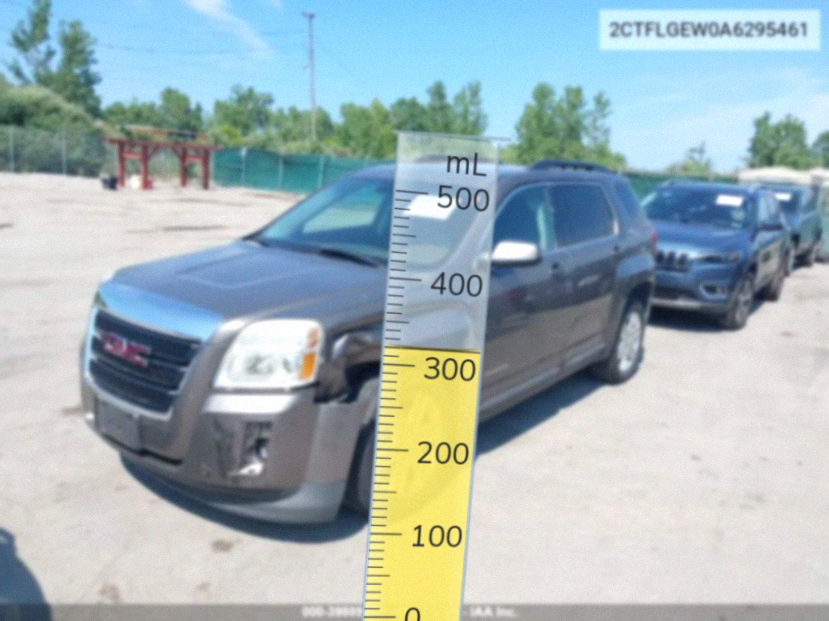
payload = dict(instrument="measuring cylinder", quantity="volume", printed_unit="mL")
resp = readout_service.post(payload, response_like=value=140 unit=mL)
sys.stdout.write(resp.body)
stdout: value=320 unit=mL
